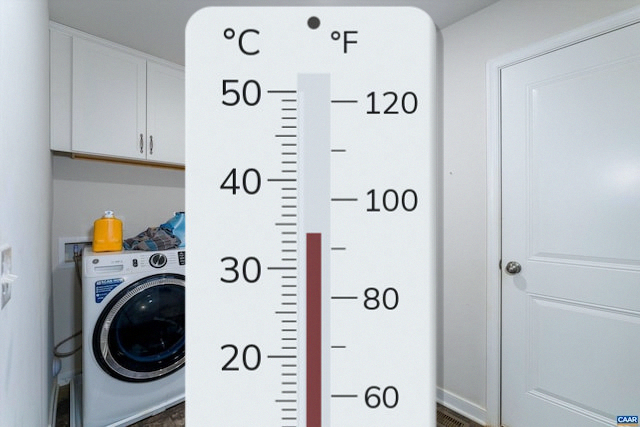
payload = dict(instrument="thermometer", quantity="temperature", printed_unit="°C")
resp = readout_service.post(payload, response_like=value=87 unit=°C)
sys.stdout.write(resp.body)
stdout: value=34 unit=°C
